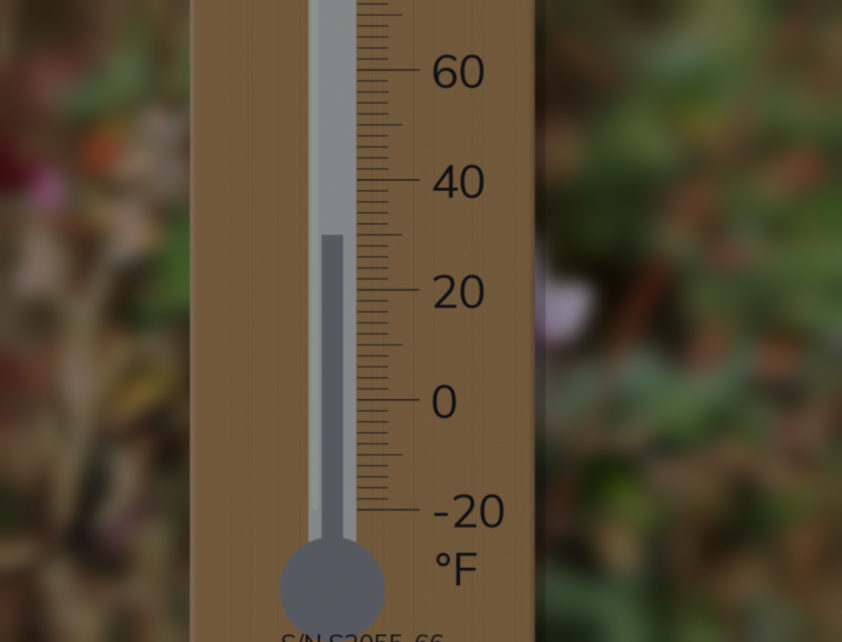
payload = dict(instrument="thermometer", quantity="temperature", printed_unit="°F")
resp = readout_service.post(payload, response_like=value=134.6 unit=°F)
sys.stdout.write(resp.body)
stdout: value=30 unit=°F
